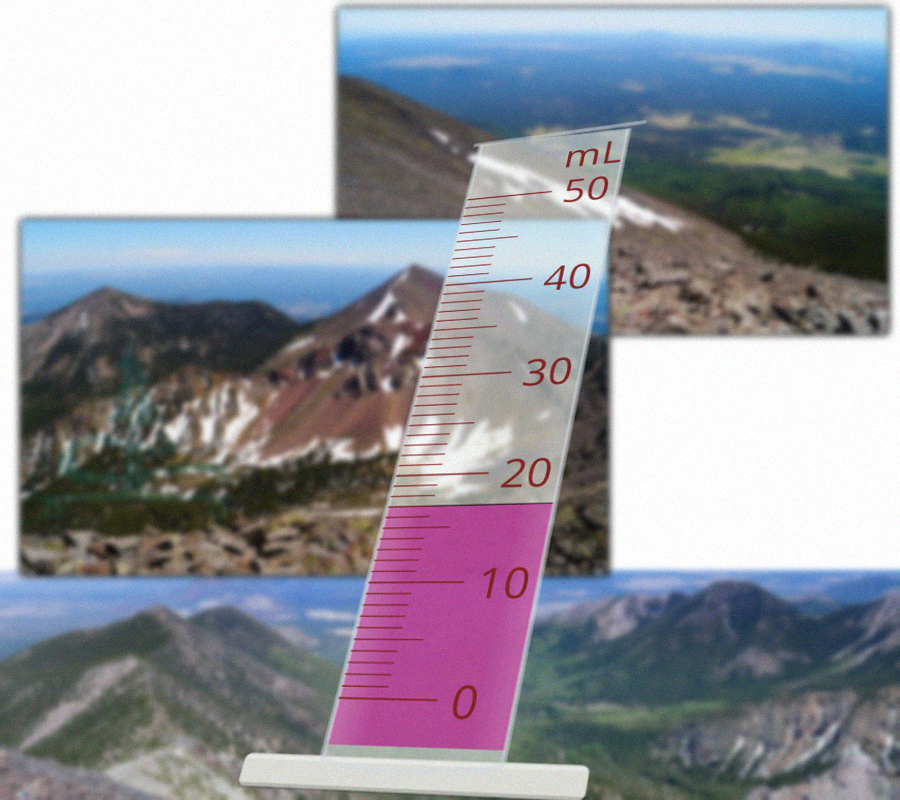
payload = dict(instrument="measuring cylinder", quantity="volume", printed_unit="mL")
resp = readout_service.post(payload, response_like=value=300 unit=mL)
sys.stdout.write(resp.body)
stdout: value=17 unit=mL
